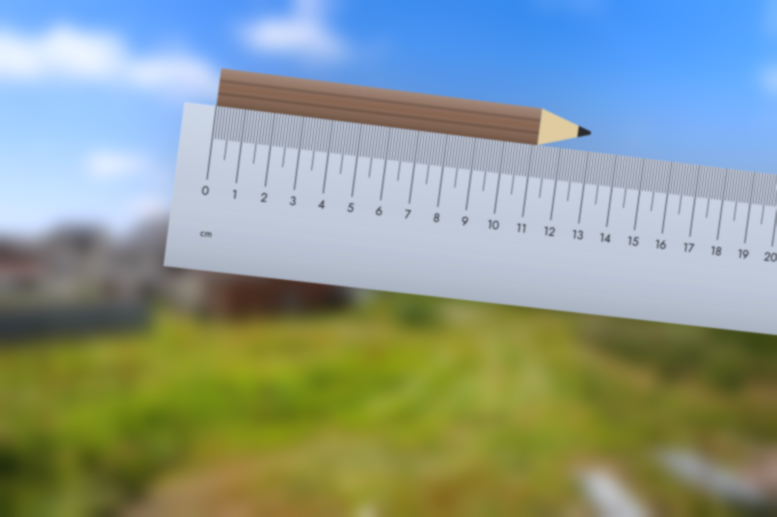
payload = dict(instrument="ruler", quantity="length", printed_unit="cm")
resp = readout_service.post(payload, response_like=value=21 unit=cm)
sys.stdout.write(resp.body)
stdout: value=13 unit=cm
